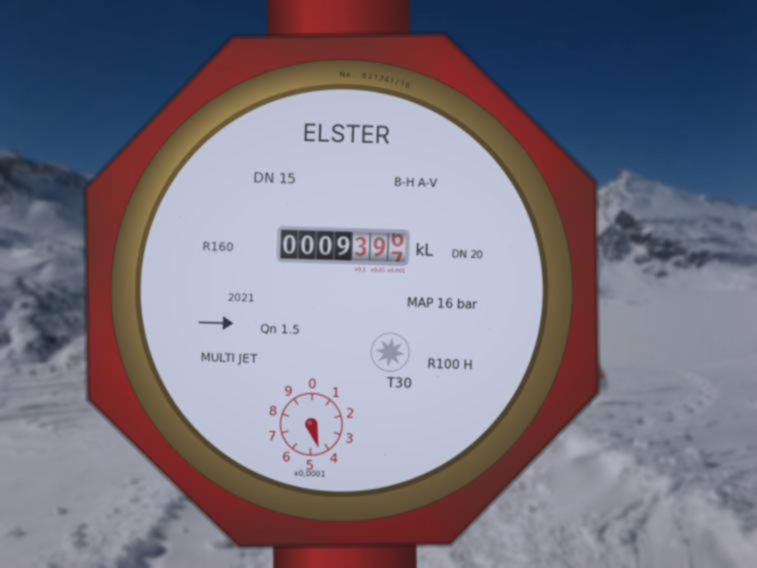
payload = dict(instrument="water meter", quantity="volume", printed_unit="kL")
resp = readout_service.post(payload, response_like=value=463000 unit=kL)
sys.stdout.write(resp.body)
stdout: value=9.3964 unit=kL
